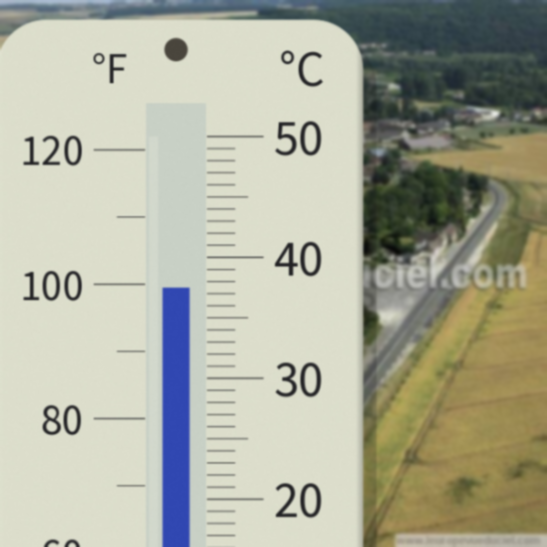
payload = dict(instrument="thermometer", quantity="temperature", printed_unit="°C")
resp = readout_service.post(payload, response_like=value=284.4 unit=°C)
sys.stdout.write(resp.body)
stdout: value=37.5 unit=°C
